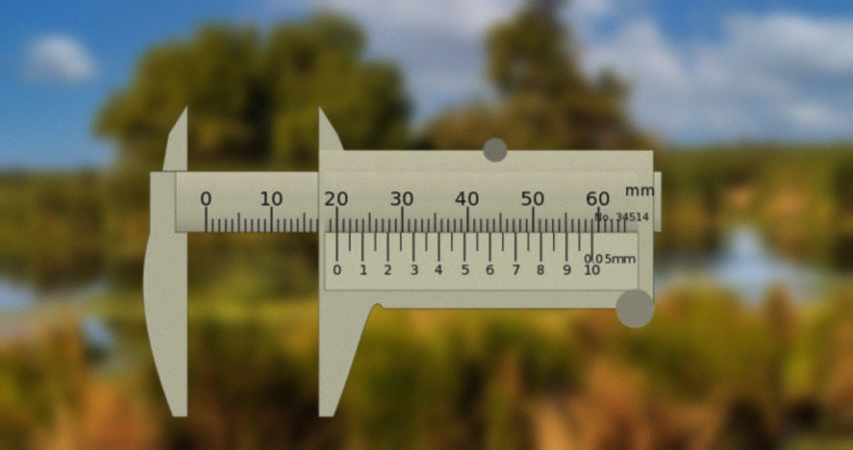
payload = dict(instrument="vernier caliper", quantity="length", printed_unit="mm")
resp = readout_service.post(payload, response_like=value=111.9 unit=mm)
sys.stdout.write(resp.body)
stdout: value=20.0 unit=mm
